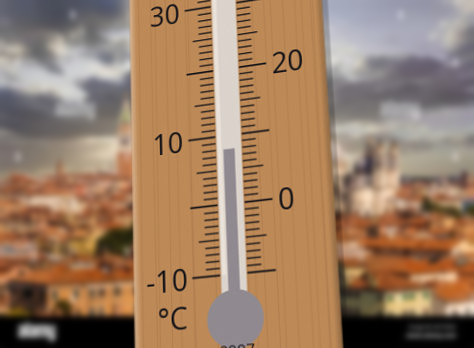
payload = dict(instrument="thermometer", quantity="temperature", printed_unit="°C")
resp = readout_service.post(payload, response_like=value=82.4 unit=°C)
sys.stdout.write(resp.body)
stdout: value=8 unit=°C
